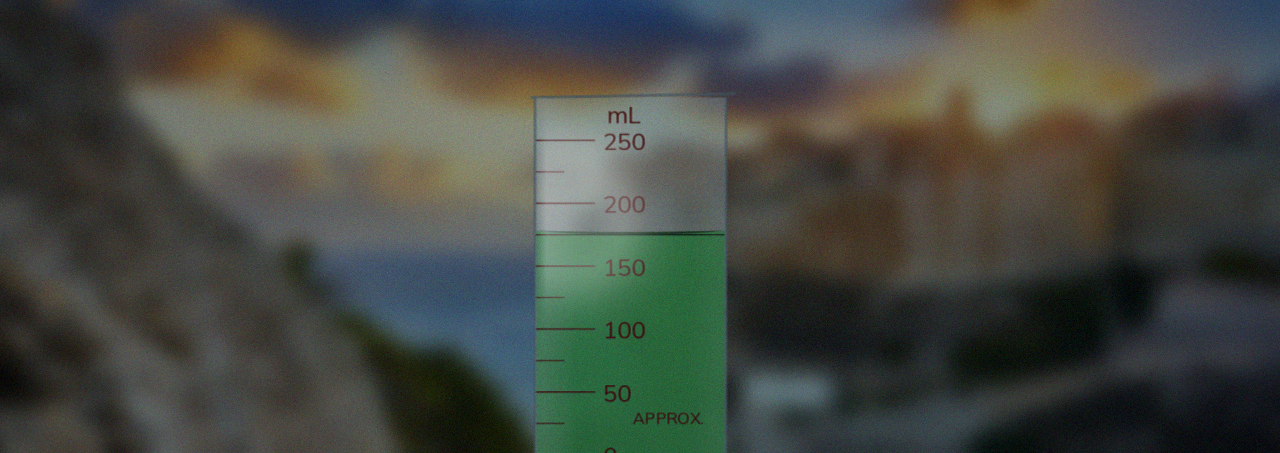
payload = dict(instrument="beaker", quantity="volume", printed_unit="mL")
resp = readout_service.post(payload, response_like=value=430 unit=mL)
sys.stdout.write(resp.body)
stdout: value=175 unit=mL
